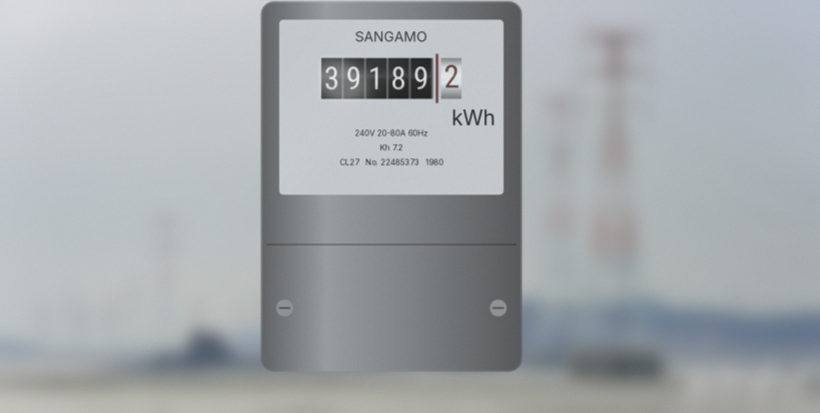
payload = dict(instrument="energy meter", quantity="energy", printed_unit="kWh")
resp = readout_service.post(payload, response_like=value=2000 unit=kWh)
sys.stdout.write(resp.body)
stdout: value=39189.2 unit=kWh
